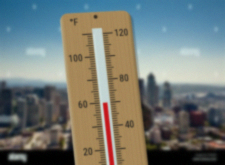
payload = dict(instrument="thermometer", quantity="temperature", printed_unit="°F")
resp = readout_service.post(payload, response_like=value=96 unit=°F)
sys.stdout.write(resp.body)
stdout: value=60 unit=°F
